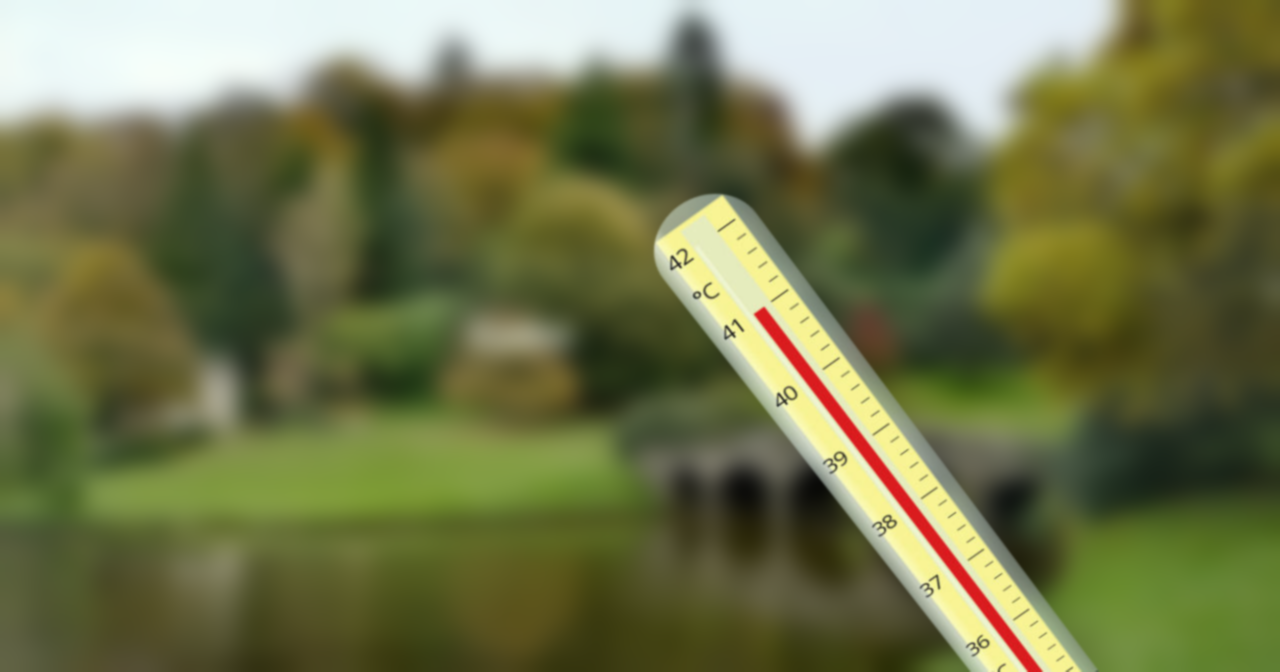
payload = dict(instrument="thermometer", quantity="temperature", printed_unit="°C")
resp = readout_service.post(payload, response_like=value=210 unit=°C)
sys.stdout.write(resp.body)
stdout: value=41 unit=°C
